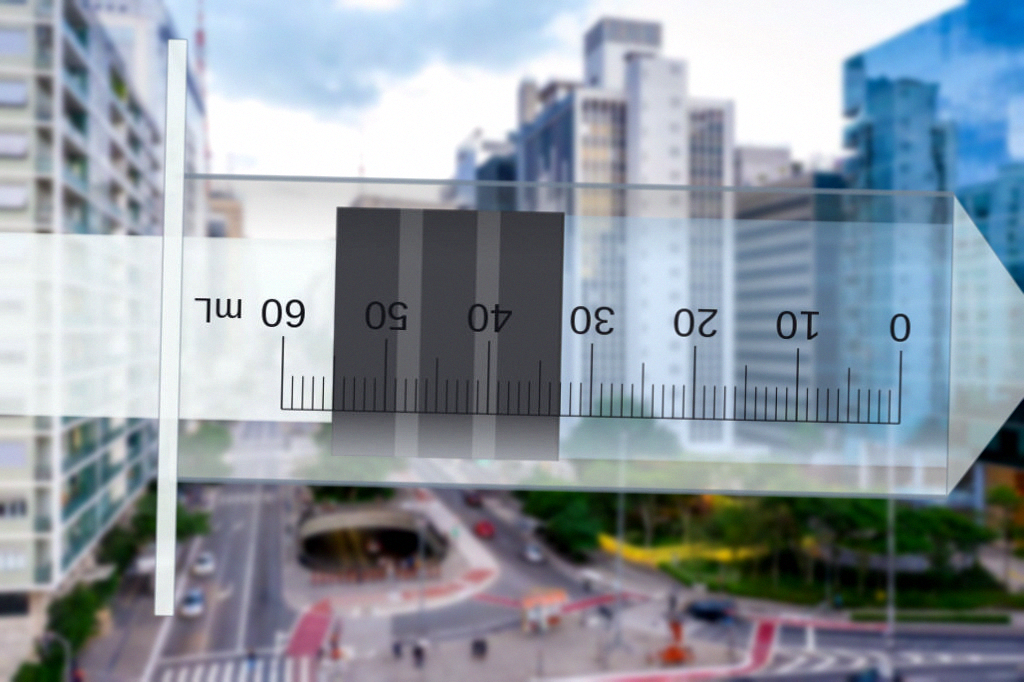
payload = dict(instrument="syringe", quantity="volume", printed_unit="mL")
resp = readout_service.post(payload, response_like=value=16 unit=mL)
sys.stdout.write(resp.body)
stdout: value=33 unit=mL
